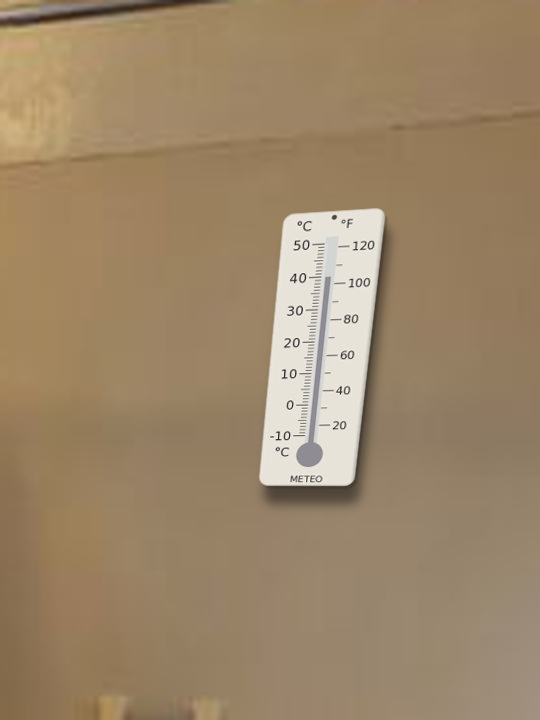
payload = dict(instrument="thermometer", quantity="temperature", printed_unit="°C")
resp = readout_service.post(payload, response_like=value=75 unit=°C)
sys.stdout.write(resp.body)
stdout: value=40 unit=°C
